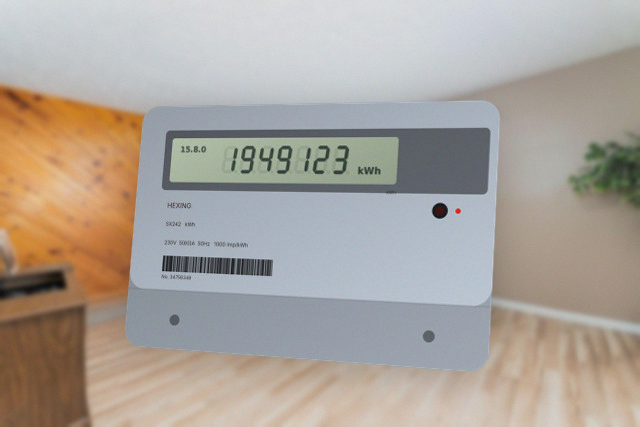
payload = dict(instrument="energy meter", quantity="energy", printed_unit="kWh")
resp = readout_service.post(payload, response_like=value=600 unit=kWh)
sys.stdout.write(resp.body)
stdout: value=1949123 unit=kWh
